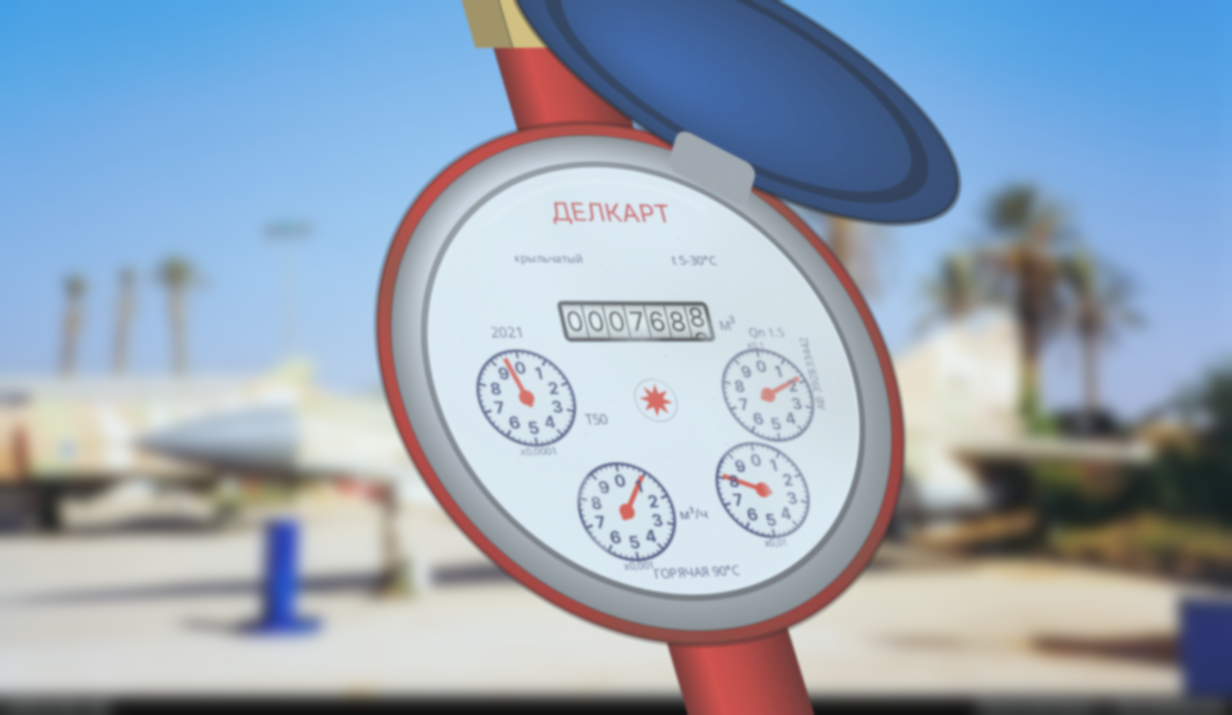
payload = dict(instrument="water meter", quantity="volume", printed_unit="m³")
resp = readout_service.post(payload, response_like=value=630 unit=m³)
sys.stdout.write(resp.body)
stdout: value=7688.1809 unit=m³
